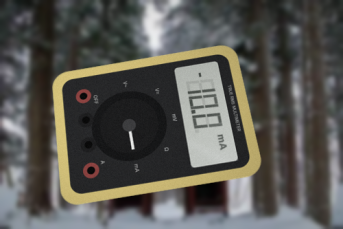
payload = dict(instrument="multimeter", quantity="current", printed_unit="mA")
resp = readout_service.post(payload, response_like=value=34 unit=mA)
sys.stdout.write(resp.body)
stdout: value=-10.0 unit=mA
